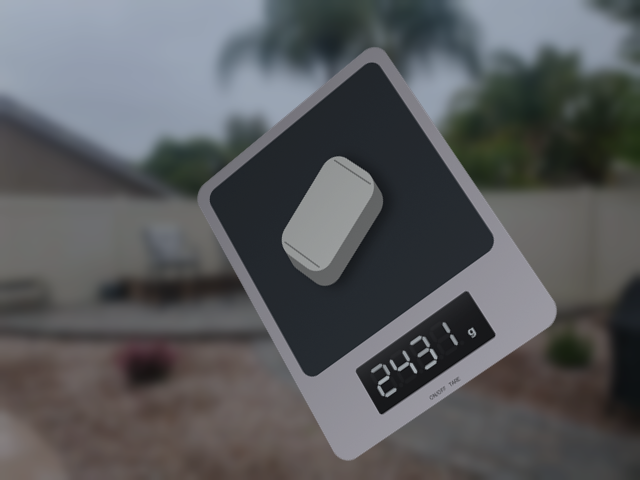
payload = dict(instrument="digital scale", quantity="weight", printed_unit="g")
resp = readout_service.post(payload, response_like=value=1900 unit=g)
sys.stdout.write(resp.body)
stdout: value=2431 unit=g
